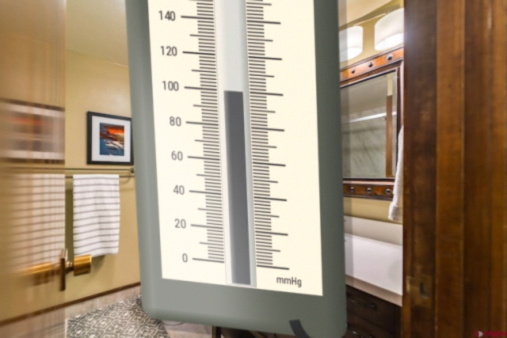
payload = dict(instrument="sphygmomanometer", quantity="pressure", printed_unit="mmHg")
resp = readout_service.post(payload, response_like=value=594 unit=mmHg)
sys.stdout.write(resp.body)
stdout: value=100 unit=mmHg
